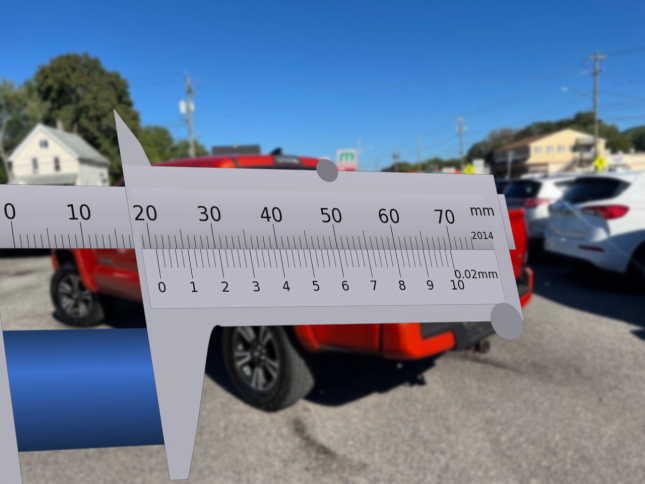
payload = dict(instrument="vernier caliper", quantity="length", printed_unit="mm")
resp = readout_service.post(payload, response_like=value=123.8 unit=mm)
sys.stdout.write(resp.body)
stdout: value=20.8 unit=mm
